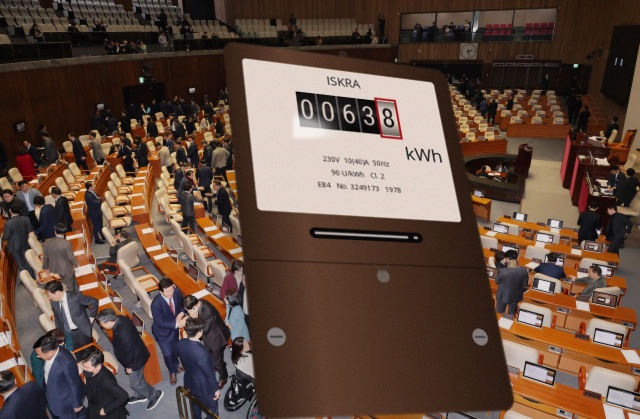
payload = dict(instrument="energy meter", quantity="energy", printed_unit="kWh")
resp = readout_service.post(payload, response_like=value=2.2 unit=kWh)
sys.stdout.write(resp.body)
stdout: value=63.8 unit=kWh
